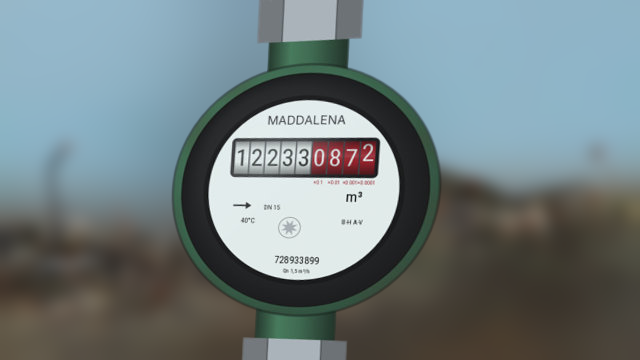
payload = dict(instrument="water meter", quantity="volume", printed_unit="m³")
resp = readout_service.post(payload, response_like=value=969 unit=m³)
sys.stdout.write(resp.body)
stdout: value=12233.0872 unit=m³
